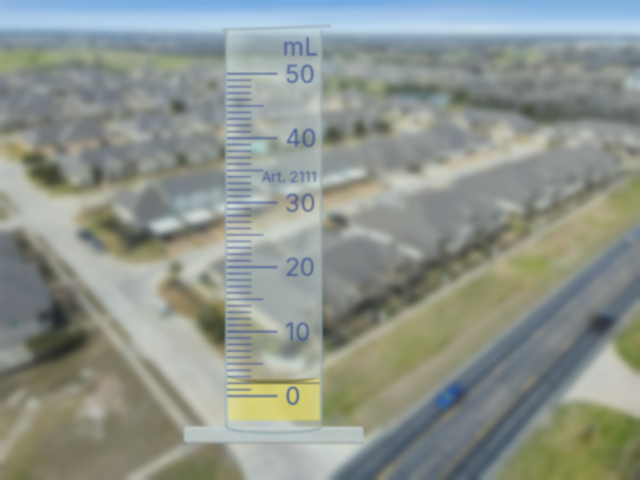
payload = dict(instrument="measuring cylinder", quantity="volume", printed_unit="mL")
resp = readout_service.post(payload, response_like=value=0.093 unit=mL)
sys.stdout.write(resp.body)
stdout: value=2 unit=mL
